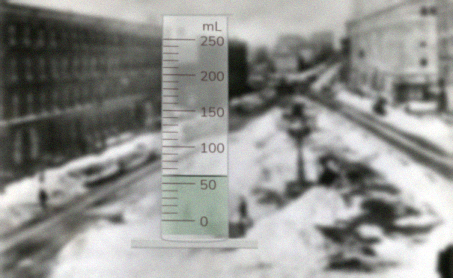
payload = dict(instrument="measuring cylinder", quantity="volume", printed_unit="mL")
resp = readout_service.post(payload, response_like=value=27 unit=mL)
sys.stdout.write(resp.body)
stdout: value=60 unit=mL
